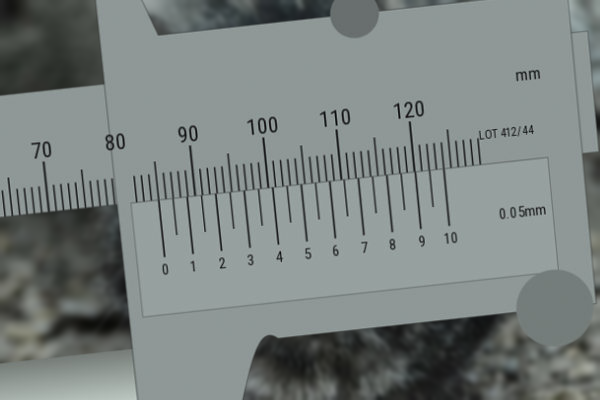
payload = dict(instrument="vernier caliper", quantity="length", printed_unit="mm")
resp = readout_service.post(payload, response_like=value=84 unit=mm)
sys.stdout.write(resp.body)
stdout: value=85.0 unit=mm
